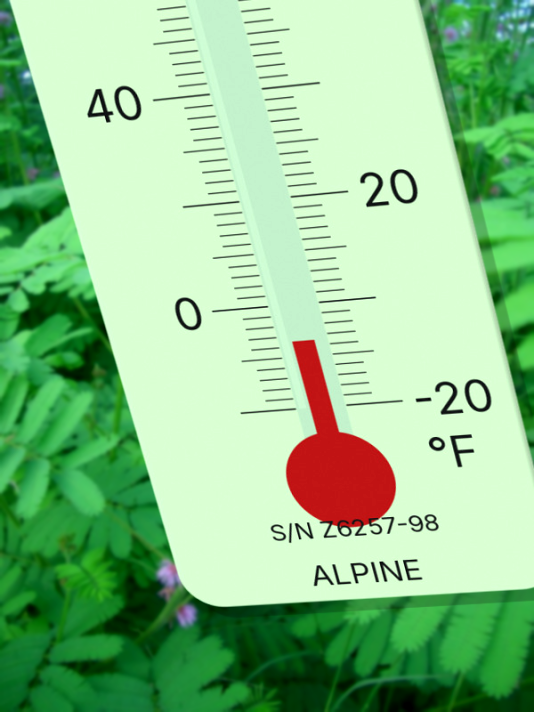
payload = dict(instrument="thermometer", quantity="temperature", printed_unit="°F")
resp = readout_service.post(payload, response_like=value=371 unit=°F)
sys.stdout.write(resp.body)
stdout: value=-7 unit=°F
